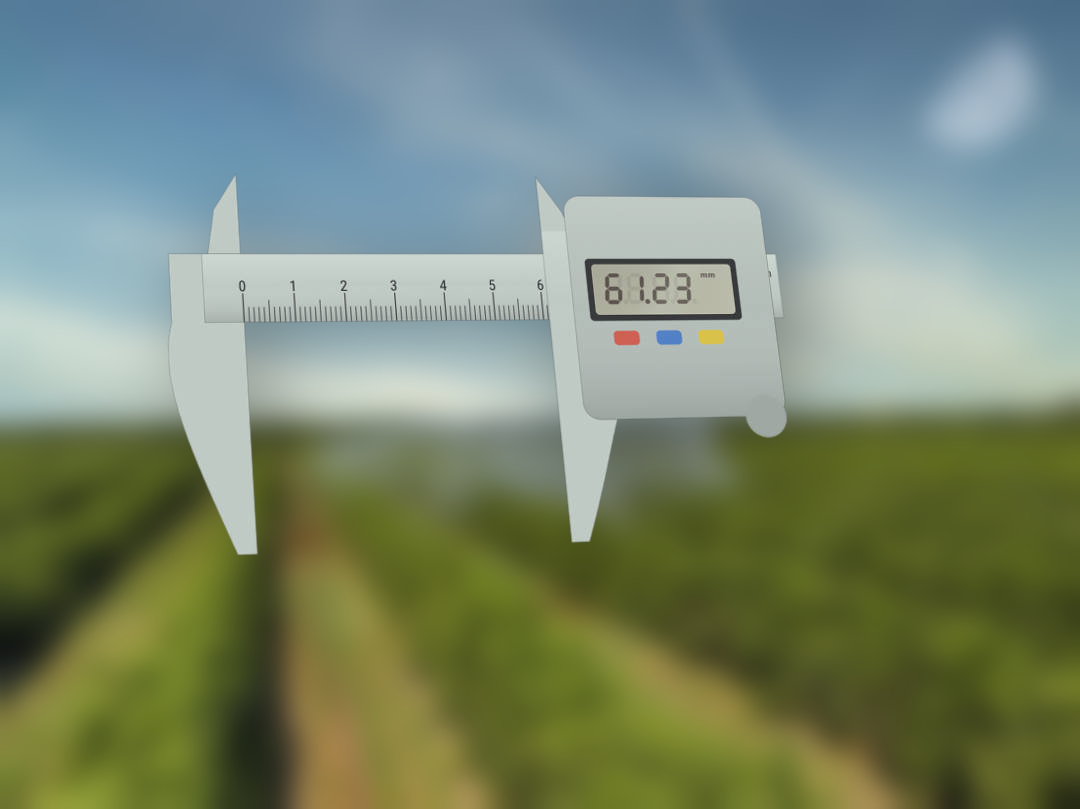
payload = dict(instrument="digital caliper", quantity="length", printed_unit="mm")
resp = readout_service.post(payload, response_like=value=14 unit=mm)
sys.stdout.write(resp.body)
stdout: value=61.23 unit=mm
